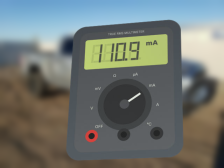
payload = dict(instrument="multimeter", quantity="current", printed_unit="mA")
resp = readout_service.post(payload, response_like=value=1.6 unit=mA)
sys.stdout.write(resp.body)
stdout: value=110.9 unit=mA
